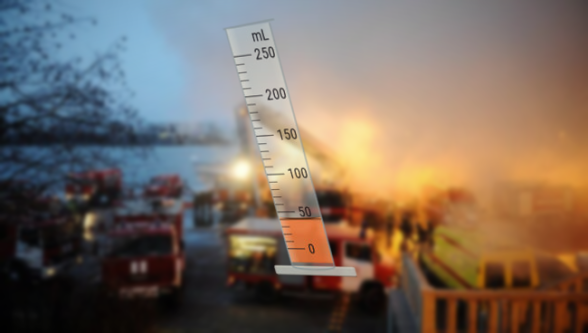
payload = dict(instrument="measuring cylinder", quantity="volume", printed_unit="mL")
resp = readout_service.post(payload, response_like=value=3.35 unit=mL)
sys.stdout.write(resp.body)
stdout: value=40 unit=mL
